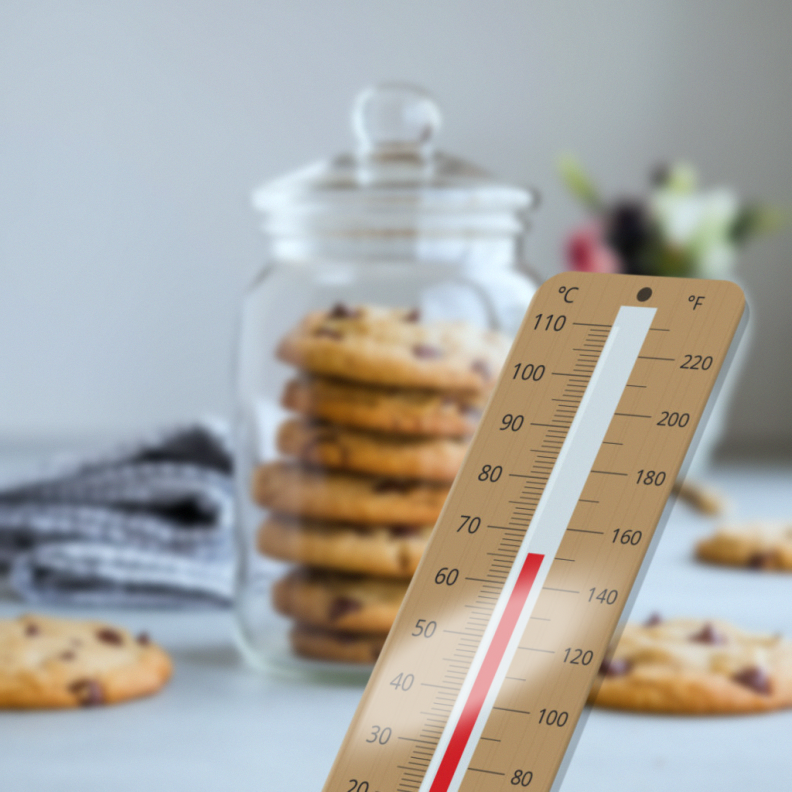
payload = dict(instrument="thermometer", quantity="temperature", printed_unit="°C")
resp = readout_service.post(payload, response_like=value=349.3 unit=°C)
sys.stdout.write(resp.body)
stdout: value=66 unit=°C
